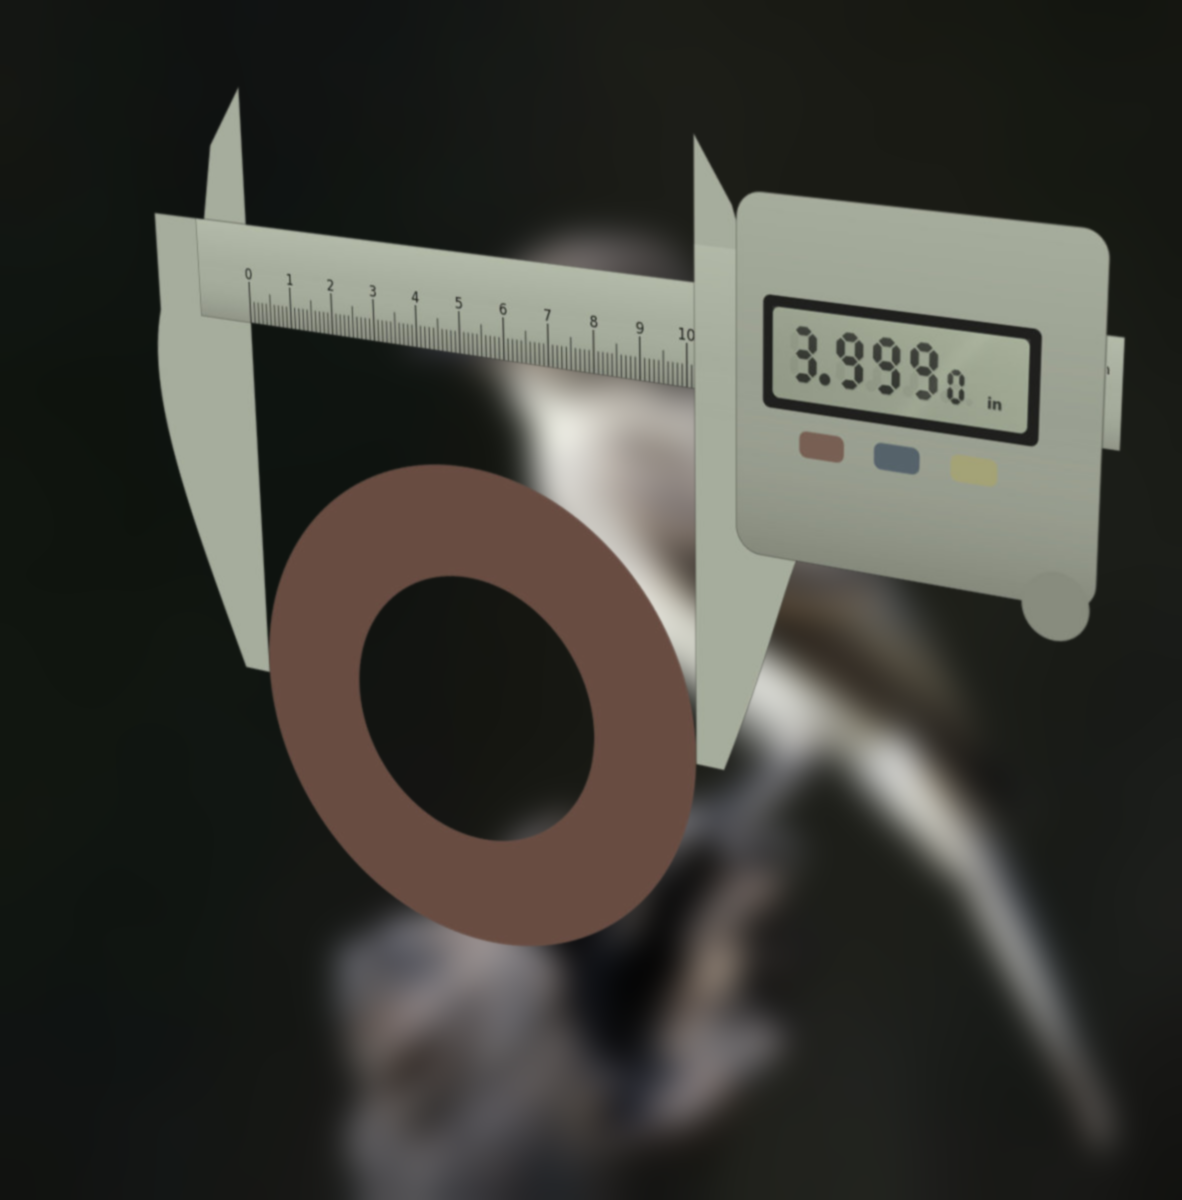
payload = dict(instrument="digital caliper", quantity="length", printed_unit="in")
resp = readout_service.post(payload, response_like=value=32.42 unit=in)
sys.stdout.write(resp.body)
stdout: value=3.9990 unit=in
